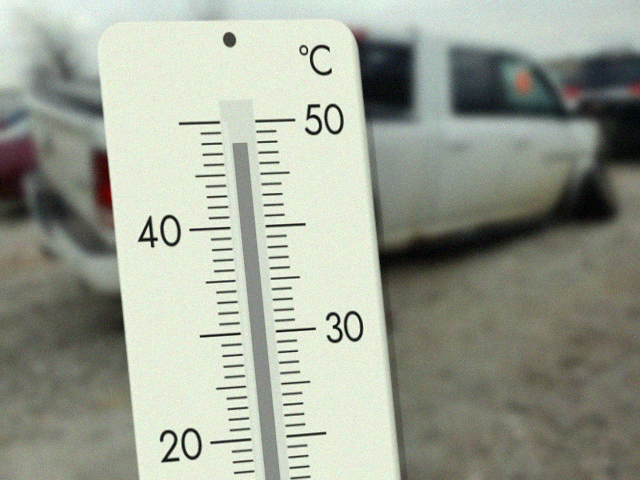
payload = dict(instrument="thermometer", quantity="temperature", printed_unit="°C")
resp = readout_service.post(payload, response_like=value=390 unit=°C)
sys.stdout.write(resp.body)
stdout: value=48 unit=°C
